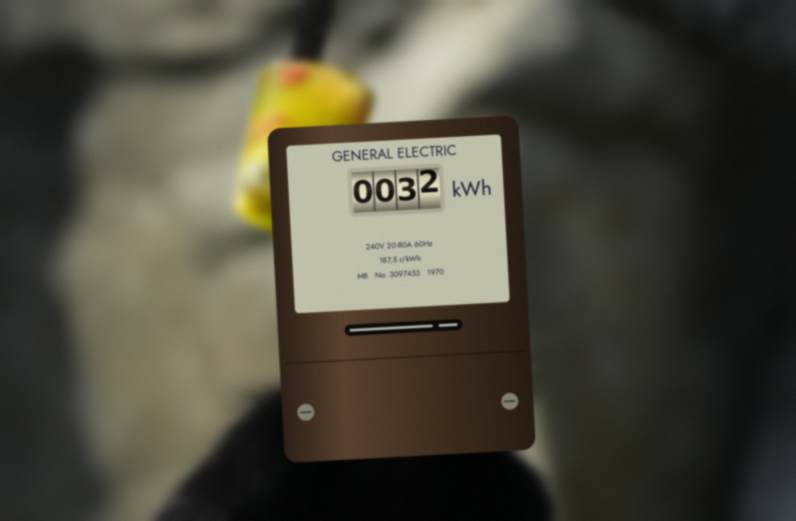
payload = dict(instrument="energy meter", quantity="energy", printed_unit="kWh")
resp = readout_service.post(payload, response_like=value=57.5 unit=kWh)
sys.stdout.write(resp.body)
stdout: value=32 unit=kWh
